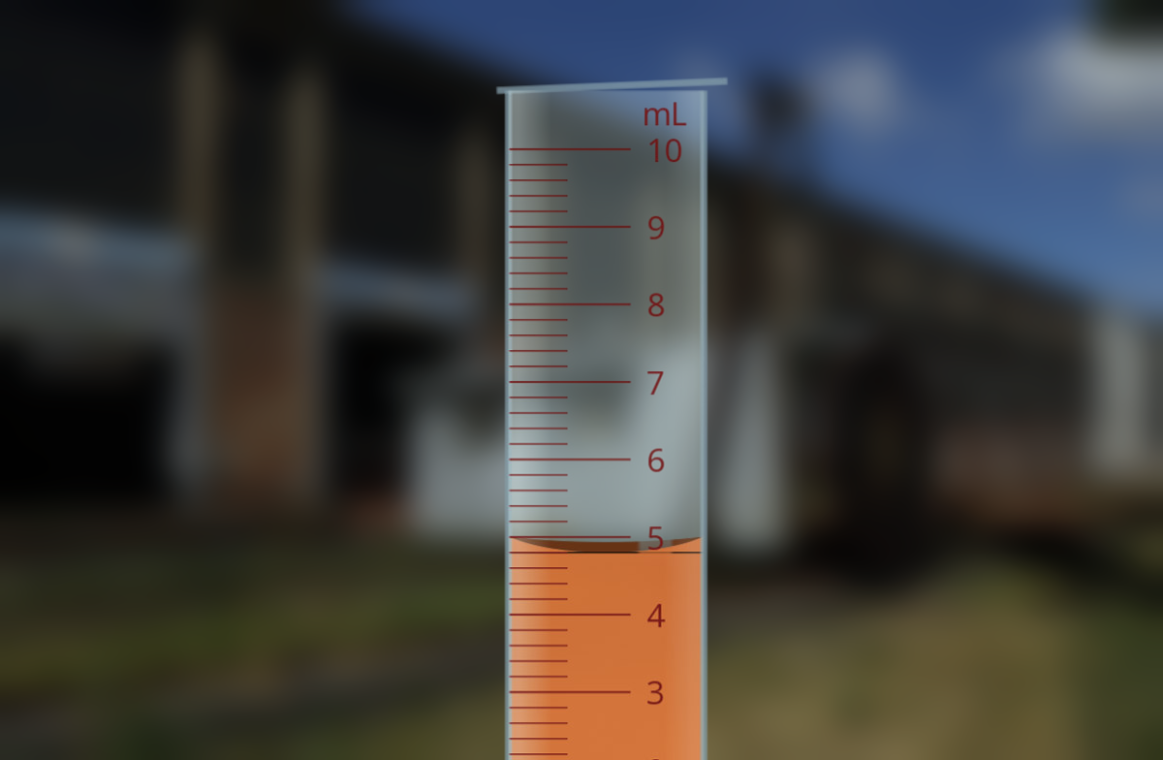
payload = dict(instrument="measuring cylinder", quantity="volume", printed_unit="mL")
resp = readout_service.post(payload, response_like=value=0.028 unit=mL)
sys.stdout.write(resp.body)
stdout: value=4.8 unit=mL
